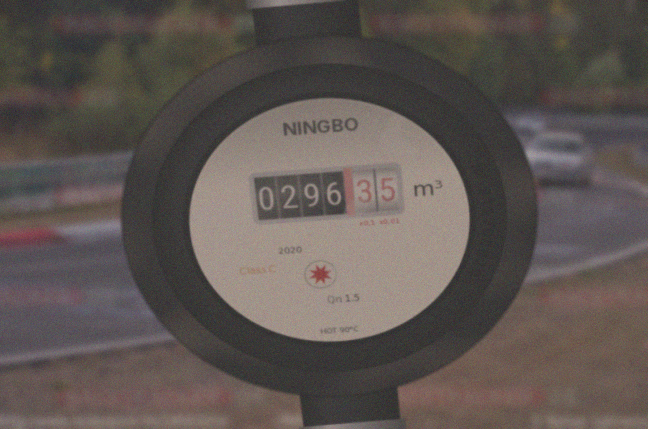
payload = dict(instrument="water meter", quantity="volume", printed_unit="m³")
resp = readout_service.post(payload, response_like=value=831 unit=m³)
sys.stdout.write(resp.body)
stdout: value=296.35 unit=m³
